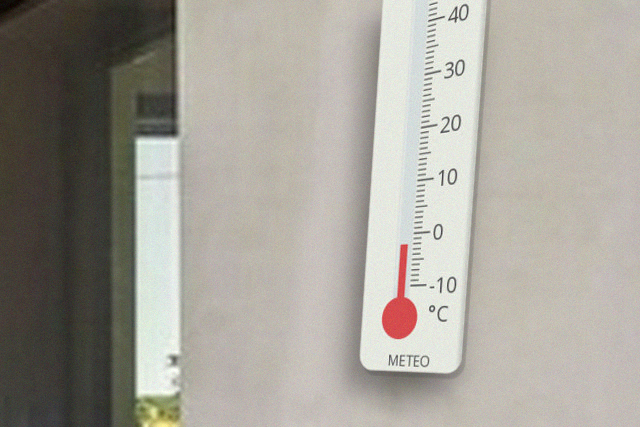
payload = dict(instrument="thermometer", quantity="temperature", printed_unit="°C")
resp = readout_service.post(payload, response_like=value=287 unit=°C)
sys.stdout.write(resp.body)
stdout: value=-2 unit=°C
